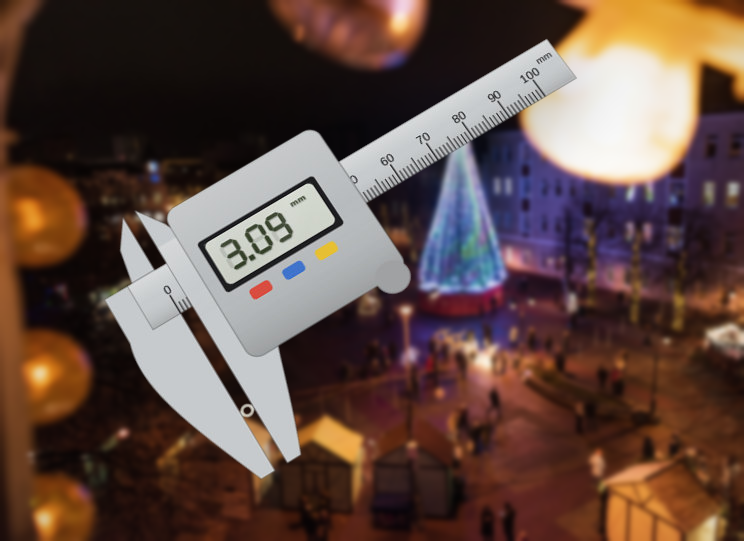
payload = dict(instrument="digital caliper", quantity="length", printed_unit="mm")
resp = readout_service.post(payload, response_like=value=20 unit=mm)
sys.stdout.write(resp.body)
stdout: value=3.09 unit=mm
